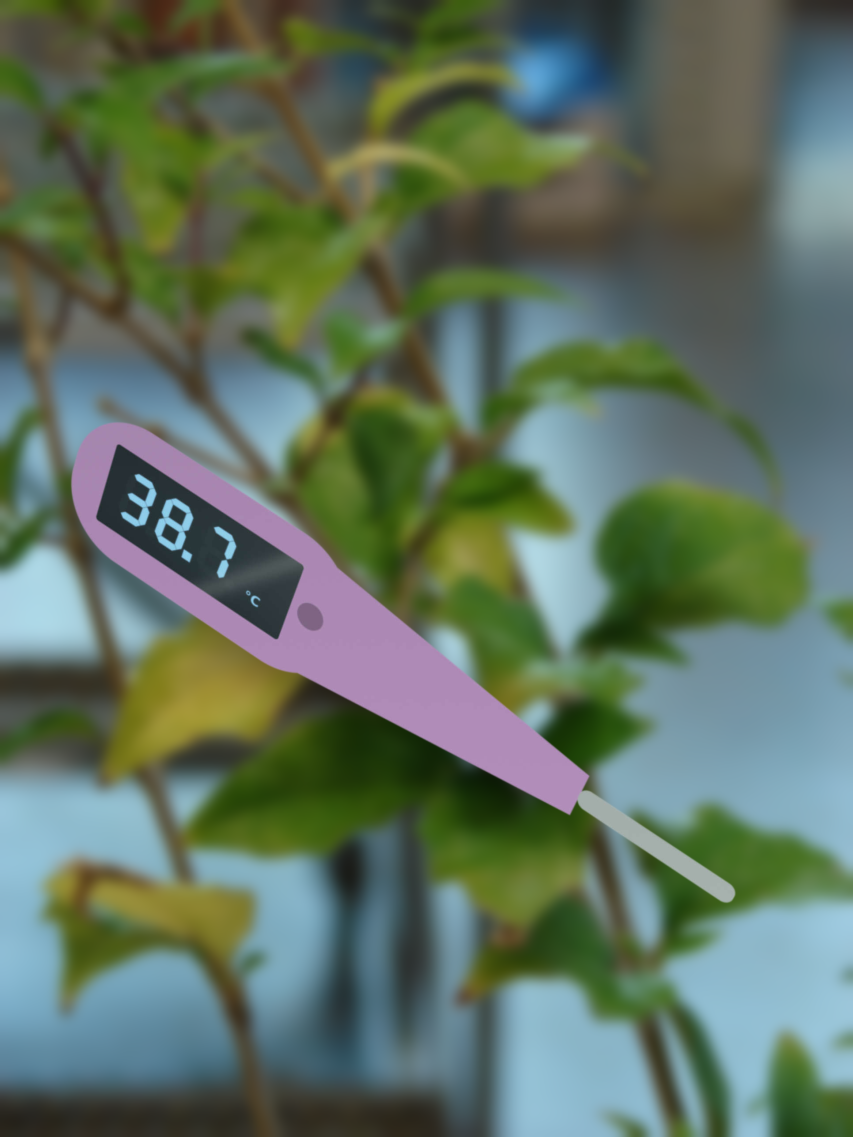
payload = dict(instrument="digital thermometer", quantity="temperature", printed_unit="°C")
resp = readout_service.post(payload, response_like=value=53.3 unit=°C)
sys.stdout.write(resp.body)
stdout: value=38.7 unit=°C
